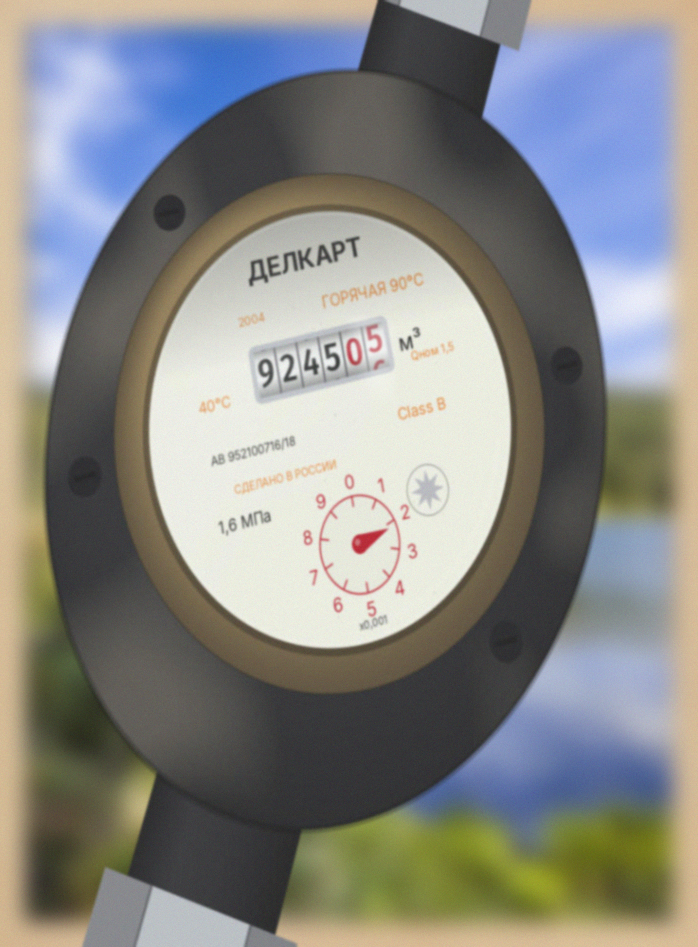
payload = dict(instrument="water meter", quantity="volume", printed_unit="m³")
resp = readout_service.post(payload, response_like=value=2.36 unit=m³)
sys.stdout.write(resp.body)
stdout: value=9245.052 unit=m³
